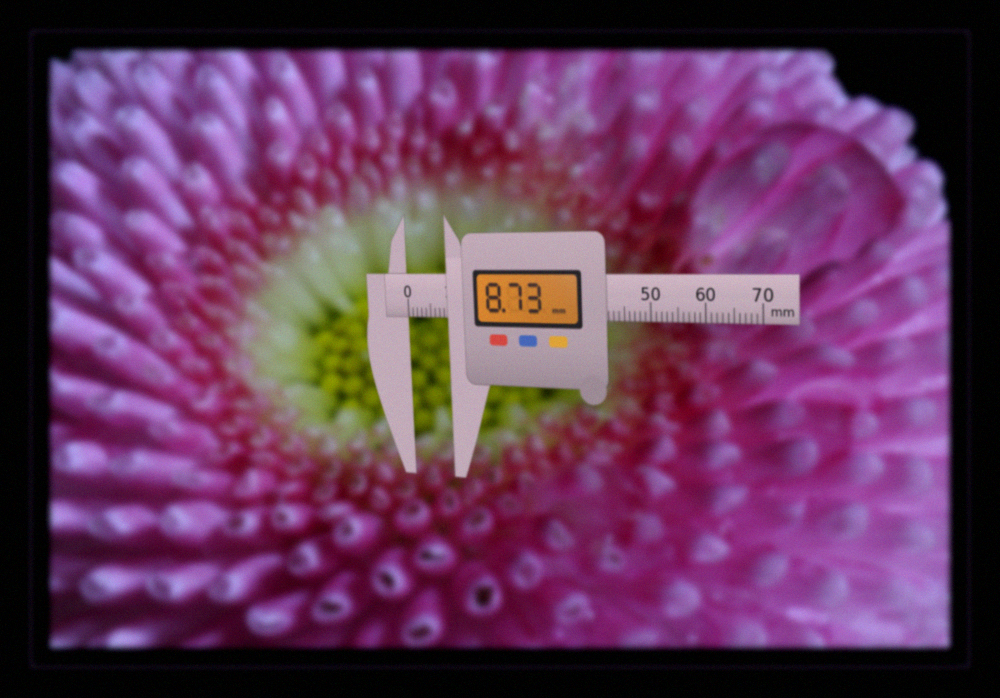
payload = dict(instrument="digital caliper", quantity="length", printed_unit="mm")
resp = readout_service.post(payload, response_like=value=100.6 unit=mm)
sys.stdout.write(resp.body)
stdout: value=8.73 unit=mm
